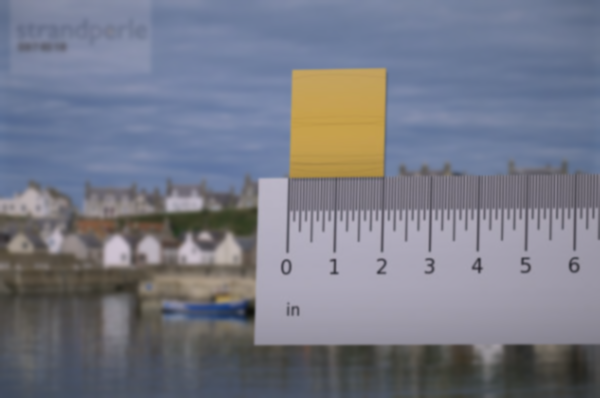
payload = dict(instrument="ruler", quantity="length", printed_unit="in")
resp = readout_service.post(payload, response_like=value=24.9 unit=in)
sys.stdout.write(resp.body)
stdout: value=2 unit=in
